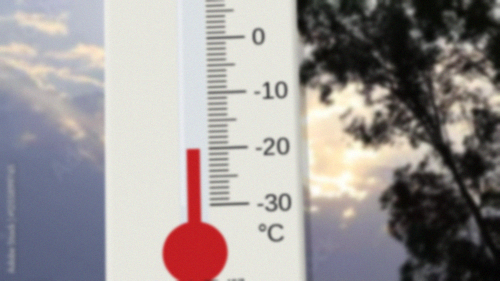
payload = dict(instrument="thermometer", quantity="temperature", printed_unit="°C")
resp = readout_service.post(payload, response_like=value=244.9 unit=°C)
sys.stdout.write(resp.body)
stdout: value=-20 unit=°C
